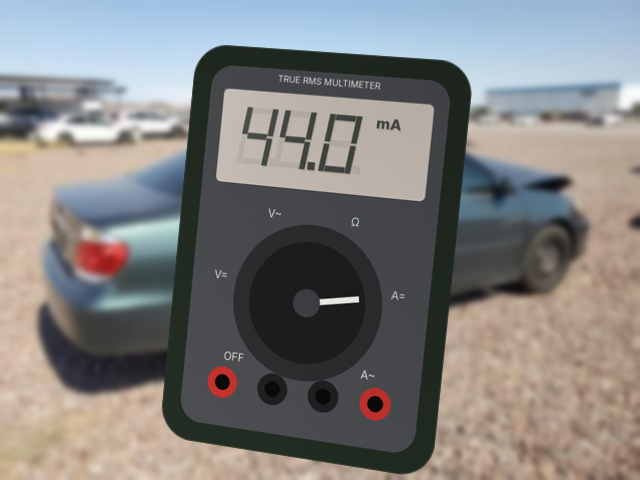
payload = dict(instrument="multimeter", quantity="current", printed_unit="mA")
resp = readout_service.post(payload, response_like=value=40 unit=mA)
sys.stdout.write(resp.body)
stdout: value=44.0 unit=mA
